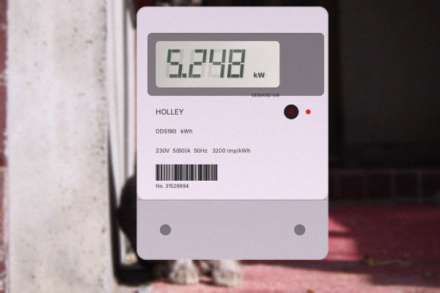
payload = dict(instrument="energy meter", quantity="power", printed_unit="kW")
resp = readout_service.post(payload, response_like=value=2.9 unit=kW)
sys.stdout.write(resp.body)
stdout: value=5.248 unit=kW
